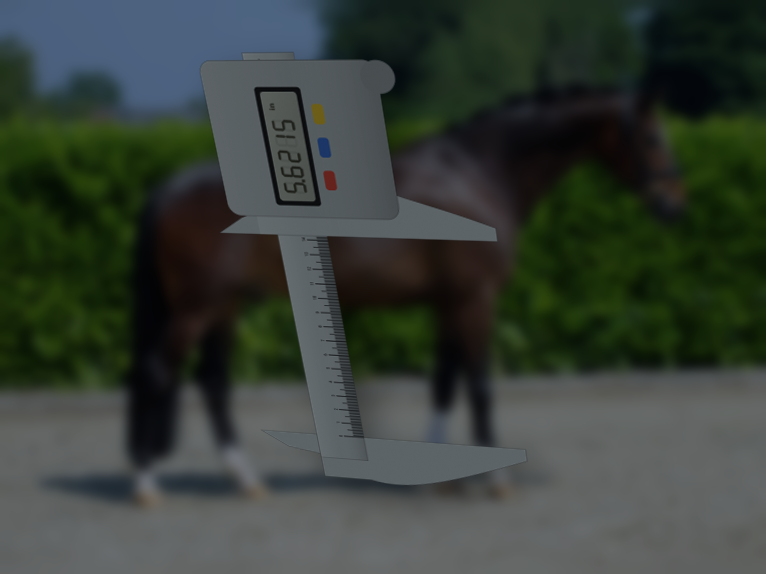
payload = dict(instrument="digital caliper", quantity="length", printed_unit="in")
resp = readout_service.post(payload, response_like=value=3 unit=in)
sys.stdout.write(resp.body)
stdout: value=5.6215 unit=in
